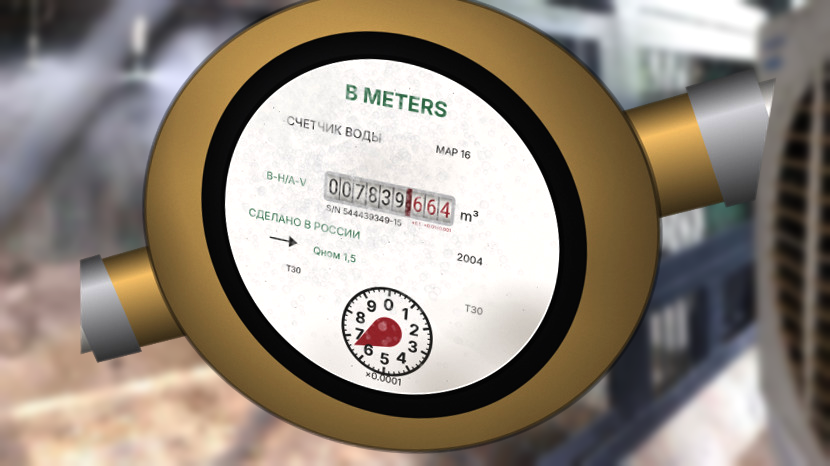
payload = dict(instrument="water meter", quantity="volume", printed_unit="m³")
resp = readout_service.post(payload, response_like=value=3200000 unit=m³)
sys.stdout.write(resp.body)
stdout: value=7839.6646 unit=m³
